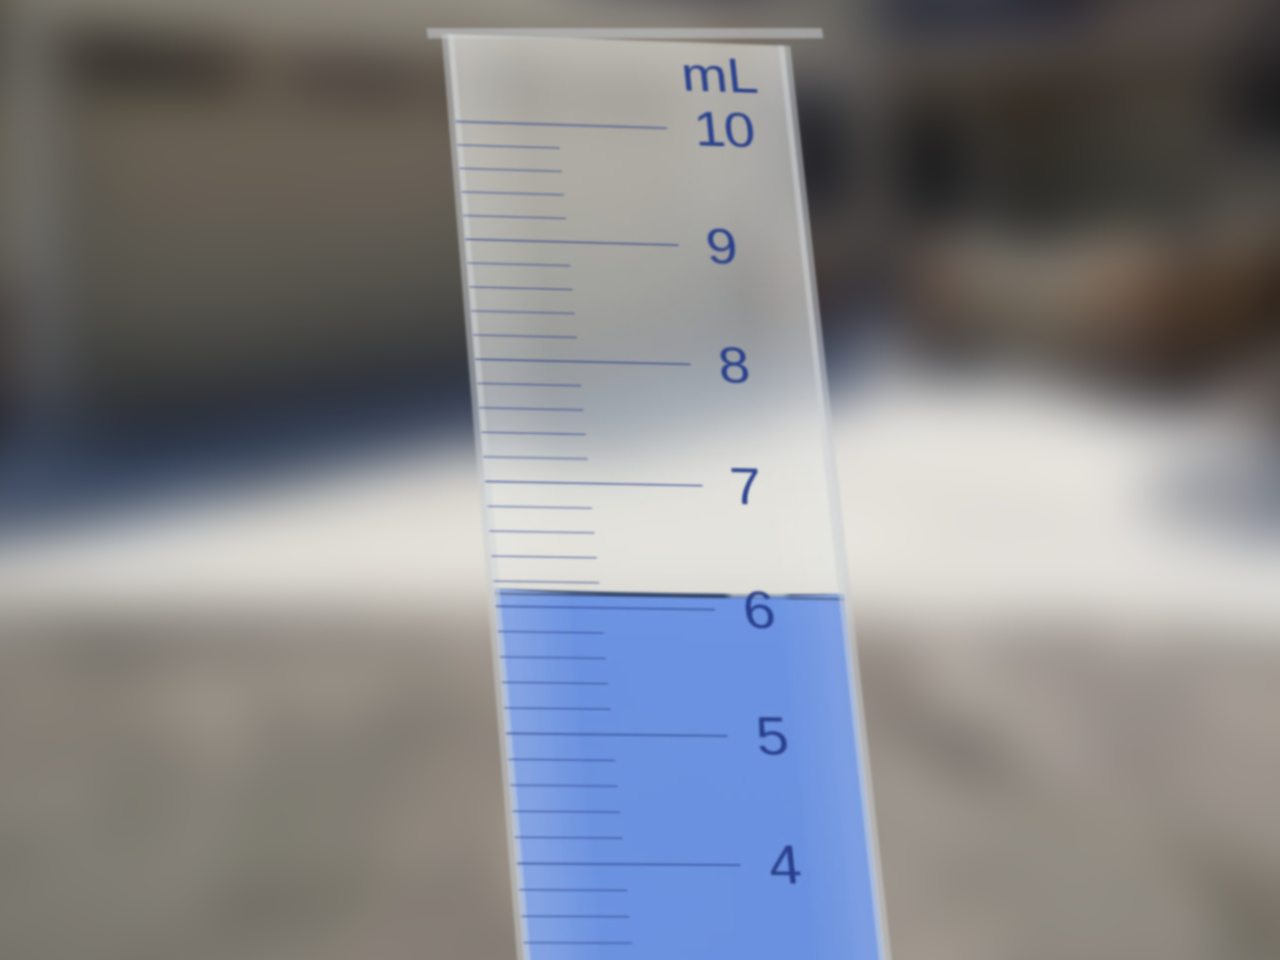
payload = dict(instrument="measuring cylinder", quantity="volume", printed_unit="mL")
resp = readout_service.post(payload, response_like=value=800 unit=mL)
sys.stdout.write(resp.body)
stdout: value=6.1 unit=mL
